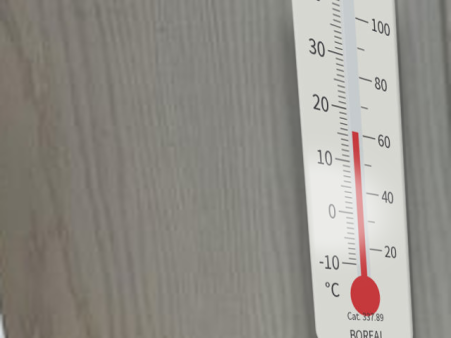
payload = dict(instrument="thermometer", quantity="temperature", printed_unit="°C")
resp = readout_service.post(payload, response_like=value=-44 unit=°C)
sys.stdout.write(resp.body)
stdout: value=16 unit=°C
